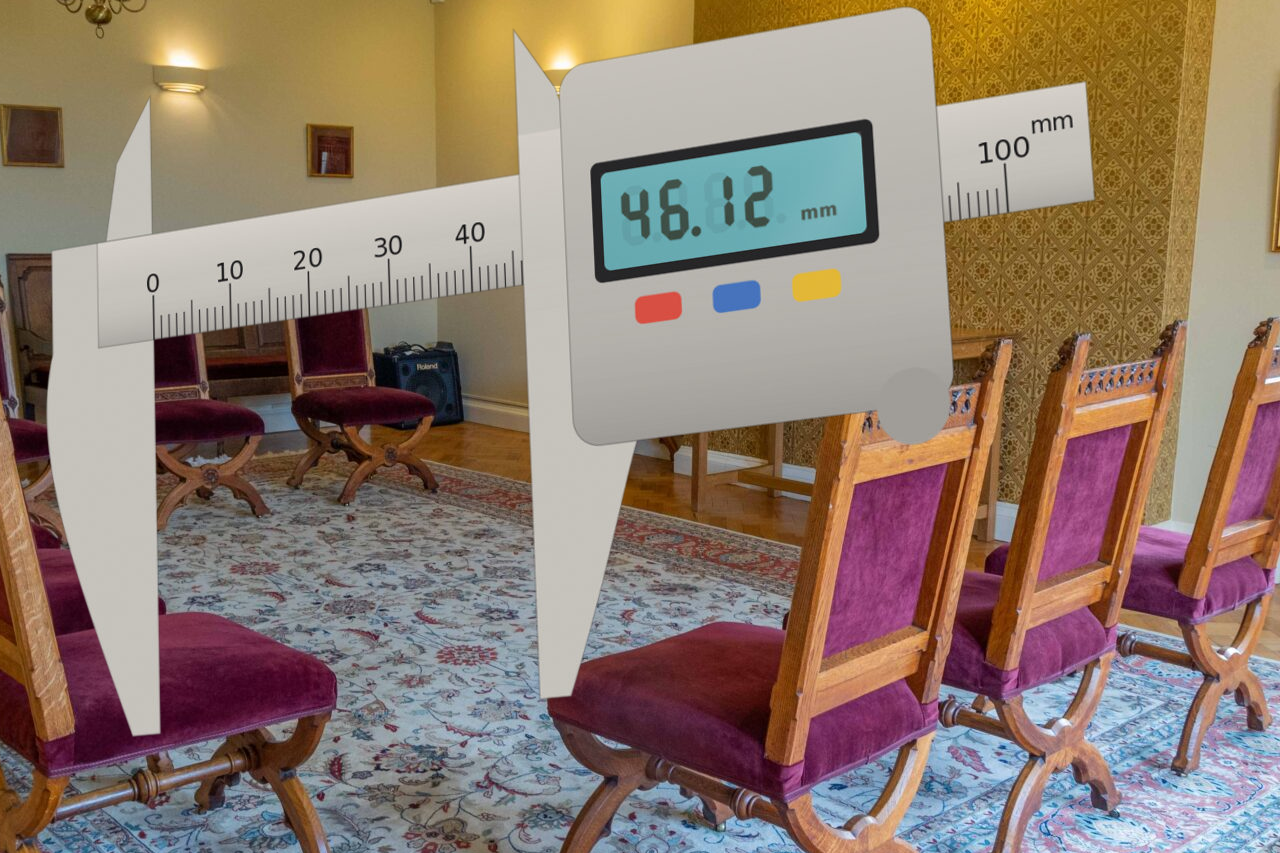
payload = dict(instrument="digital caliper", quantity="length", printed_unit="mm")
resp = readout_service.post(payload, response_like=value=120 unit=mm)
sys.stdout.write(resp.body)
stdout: value=46.12 unit=mm
